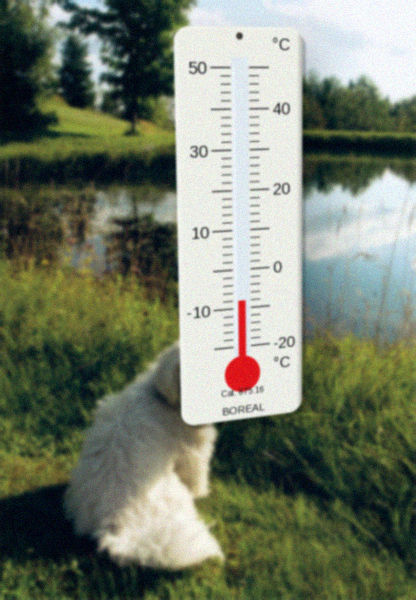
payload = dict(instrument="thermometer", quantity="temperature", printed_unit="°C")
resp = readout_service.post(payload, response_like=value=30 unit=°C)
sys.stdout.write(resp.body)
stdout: value=-8 unit=°C
